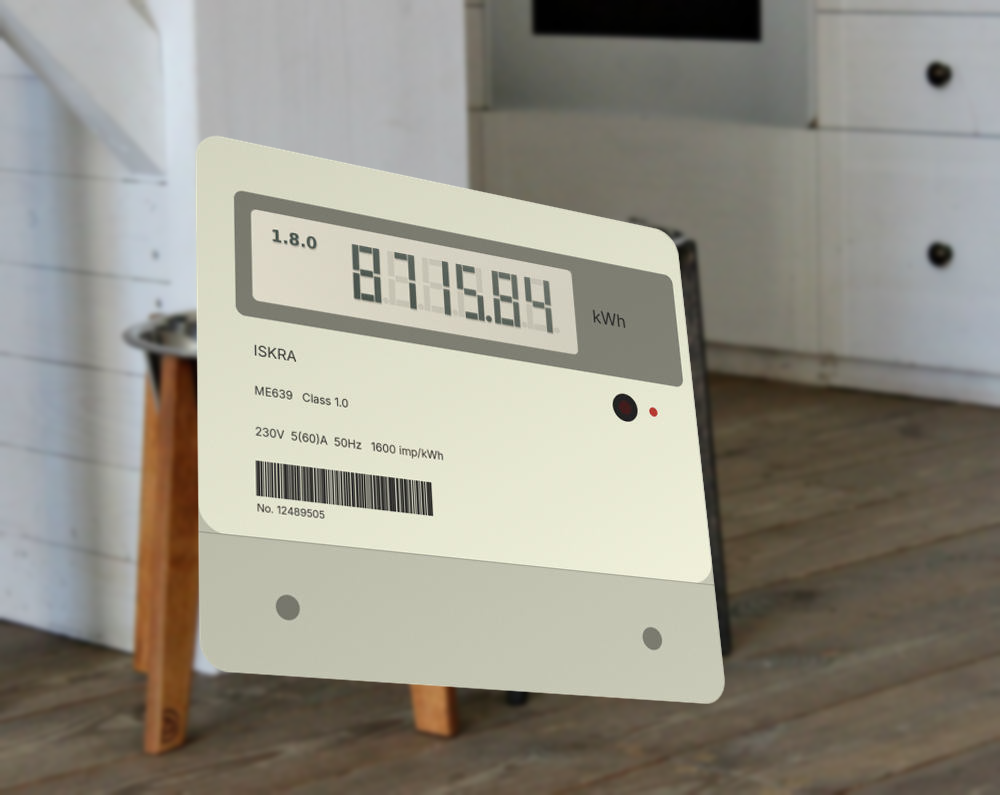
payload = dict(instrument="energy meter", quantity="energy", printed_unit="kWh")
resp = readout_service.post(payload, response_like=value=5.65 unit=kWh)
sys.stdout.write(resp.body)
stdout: value=8715.84 unit=kWh
